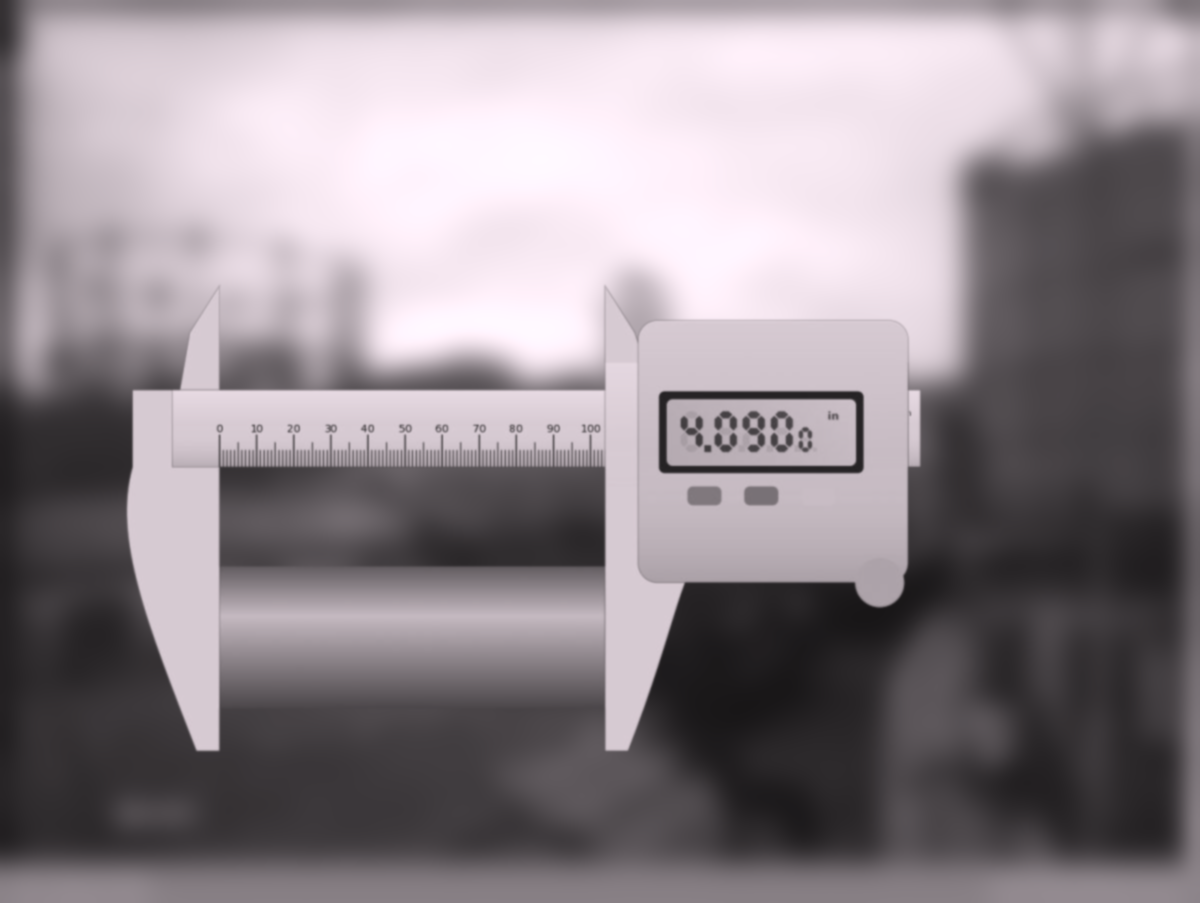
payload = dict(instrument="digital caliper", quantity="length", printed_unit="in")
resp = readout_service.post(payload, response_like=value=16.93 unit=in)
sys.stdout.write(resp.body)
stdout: value=4.0900 unit=in
